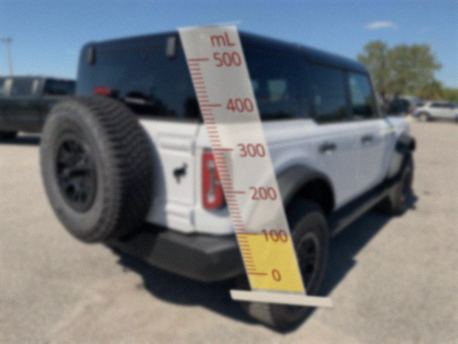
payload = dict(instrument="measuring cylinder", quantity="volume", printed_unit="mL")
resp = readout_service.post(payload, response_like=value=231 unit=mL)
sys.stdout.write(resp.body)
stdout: value=100 unit=mL
